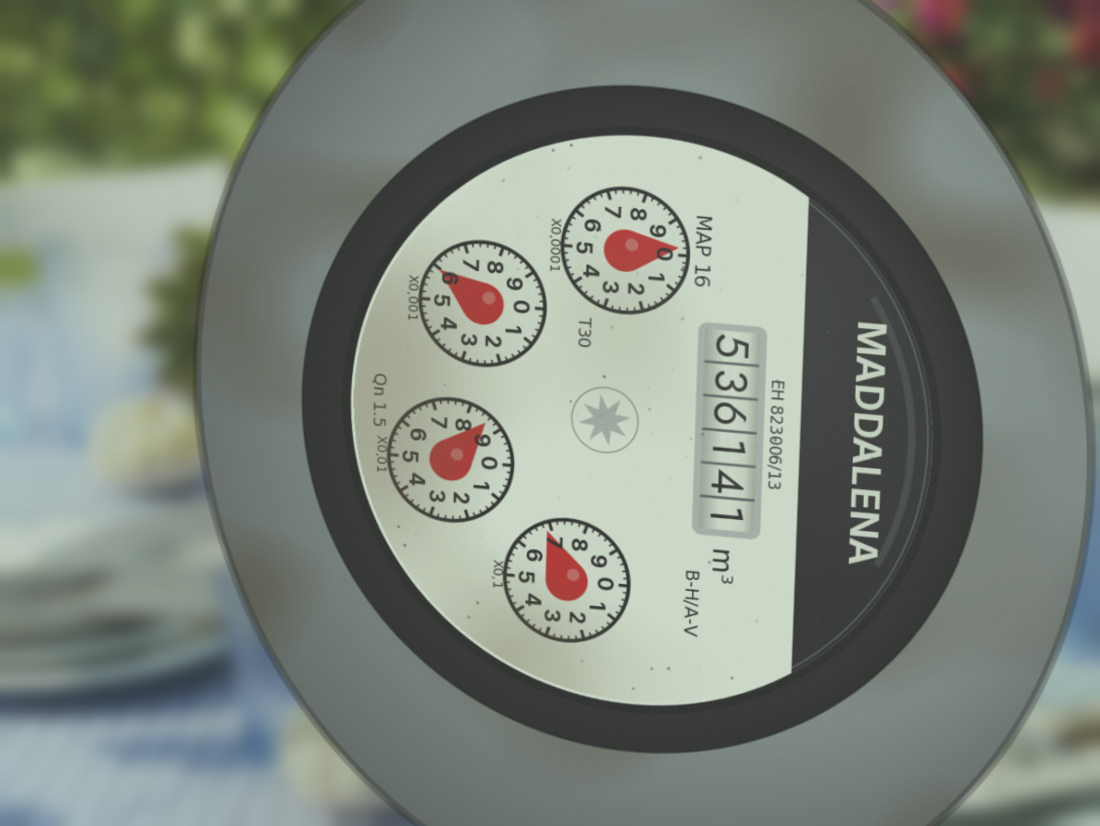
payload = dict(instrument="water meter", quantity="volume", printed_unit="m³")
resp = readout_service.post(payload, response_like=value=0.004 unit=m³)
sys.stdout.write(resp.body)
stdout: value=536141.6859 unit=m³
